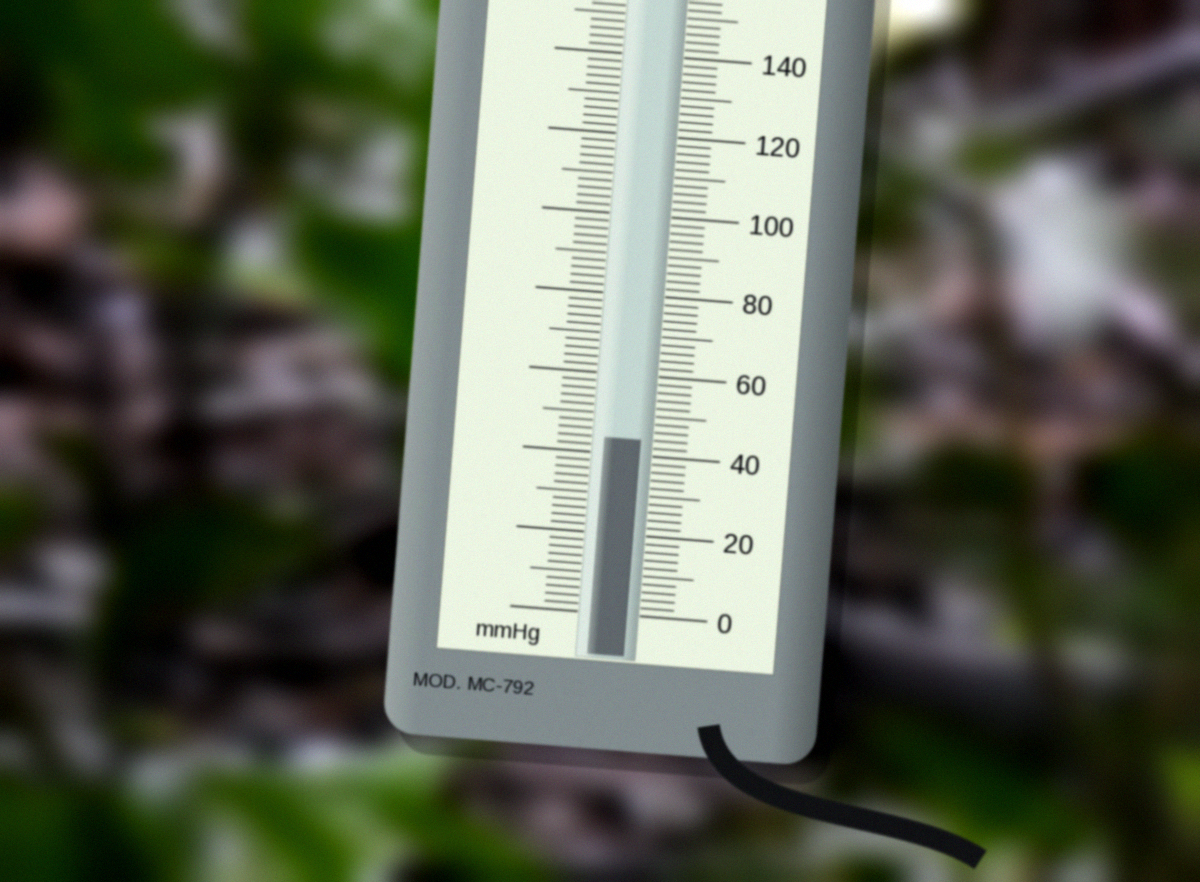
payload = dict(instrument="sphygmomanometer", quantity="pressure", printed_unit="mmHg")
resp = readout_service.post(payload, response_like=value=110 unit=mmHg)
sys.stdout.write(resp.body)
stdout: value=44 unit=mmHg
